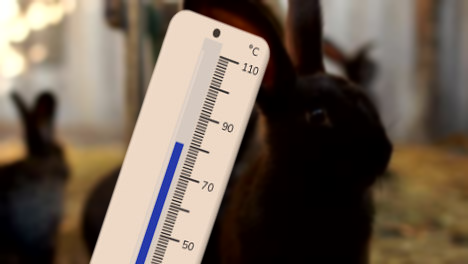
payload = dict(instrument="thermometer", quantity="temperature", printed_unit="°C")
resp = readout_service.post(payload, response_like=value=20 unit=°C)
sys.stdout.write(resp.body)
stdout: value=80 unit=°C
